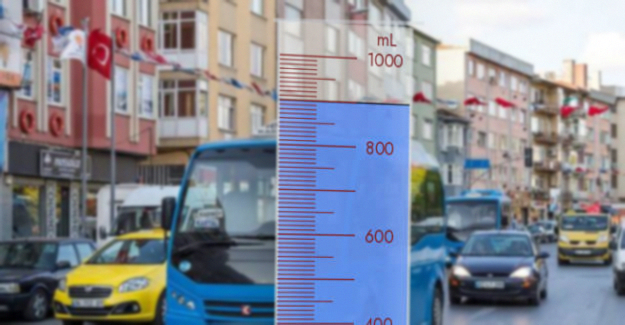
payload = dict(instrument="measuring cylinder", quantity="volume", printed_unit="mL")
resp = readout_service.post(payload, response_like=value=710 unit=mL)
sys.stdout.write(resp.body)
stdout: value=900 unit=mL
